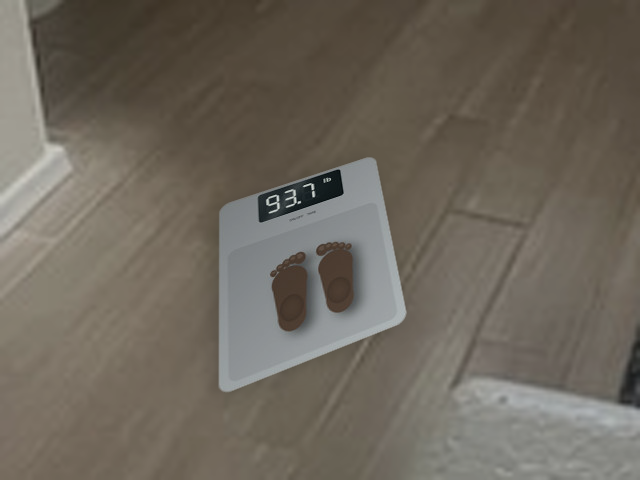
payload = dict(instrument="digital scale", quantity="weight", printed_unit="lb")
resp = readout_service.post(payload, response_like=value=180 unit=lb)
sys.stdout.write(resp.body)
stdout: value=93.7 unit=lb
